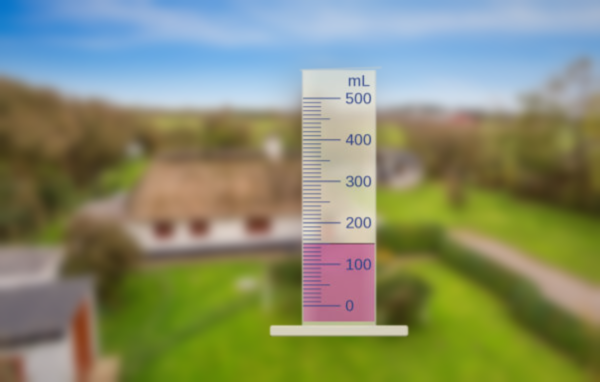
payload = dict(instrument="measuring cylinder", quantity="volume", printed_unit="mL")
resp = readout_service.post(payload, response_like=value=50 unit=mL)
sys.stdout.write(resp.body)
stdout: value=150 unit=mL
